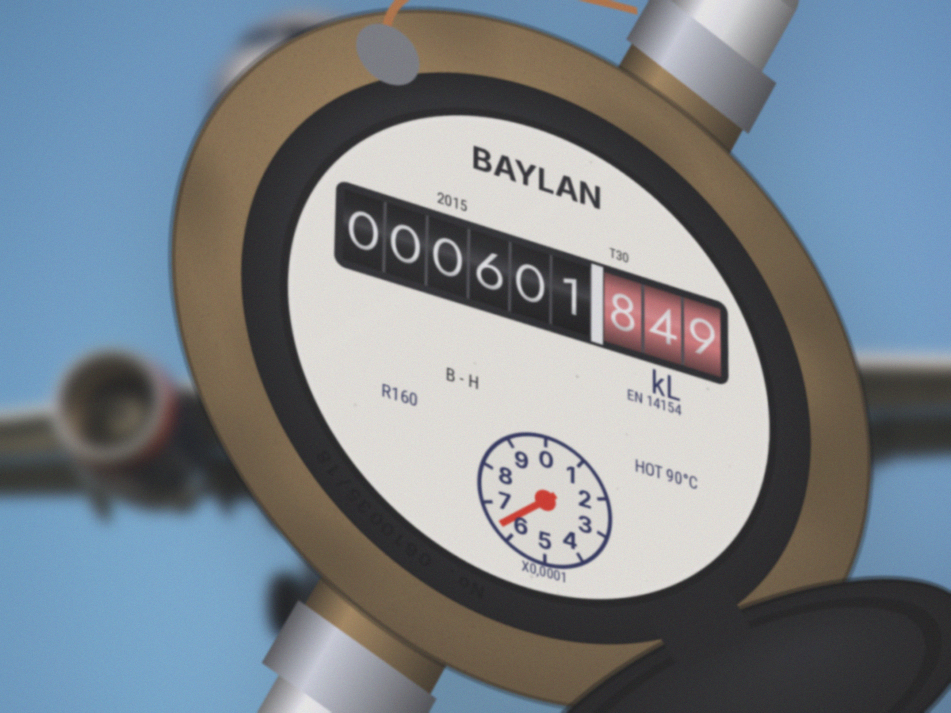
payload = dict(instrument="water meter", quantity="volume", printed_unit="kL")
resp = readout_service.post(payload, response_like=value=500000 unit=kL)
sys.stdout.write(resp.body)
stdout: value=601.8496 unit=kL
